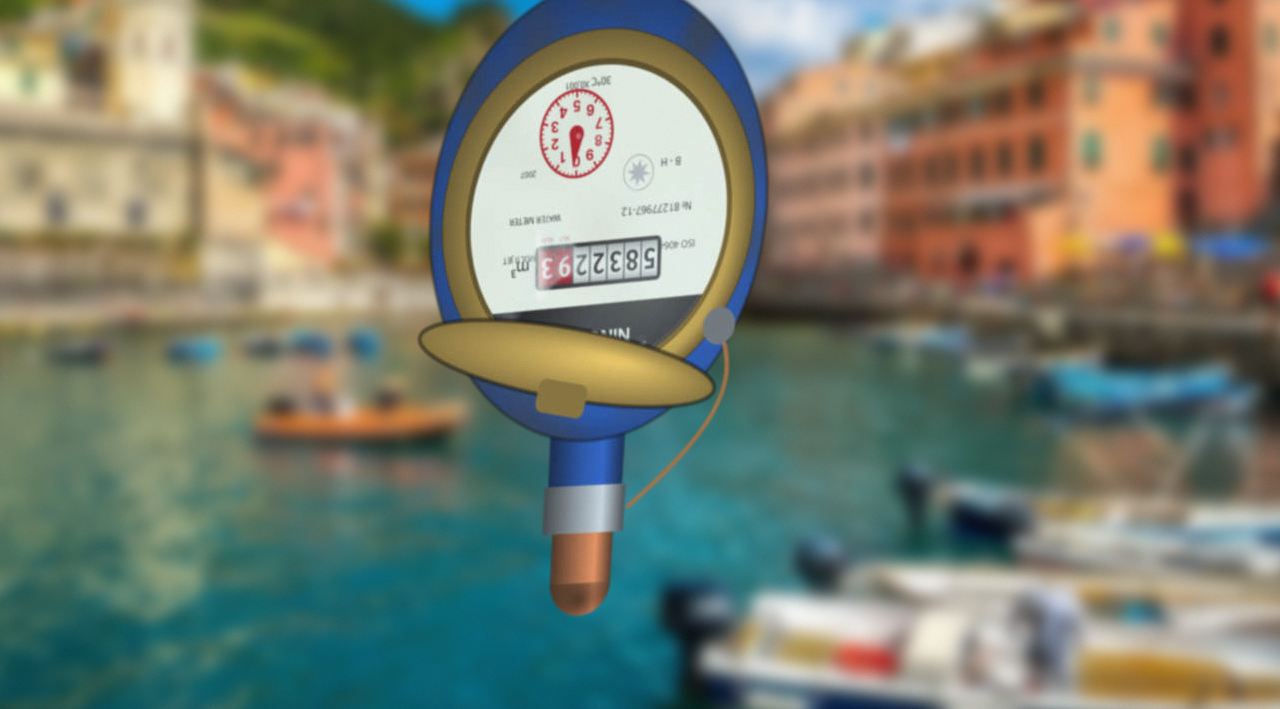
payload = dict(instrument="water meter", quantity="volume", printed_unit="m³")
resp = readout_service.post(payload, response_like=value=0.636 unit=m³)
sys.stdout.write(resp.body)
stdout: value=58322.930 unit=m³
